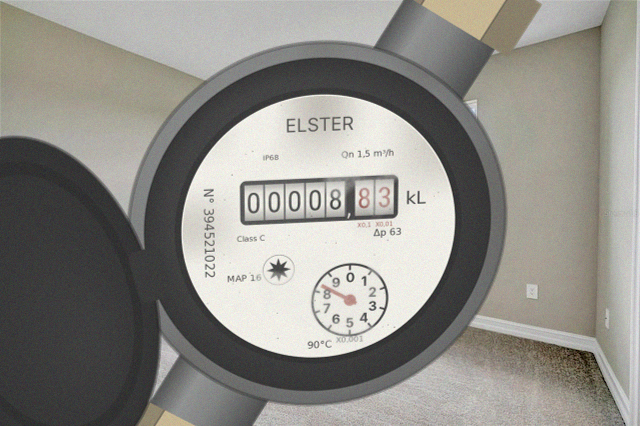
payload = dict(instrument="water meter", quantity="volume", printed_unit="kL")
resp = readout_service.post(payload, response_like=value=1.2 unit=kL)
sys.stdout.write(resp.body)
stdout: value=8.838 unit=kL
